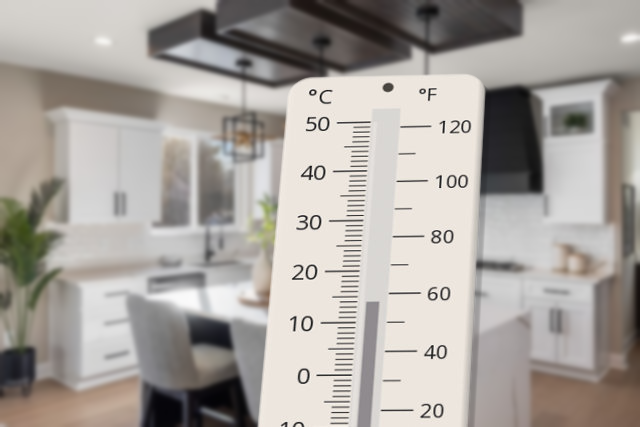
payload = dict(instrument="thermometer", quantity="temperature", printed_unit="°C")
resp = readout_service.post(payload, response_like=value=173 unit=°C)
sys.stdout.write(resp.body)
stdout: value=14 unit=°C
